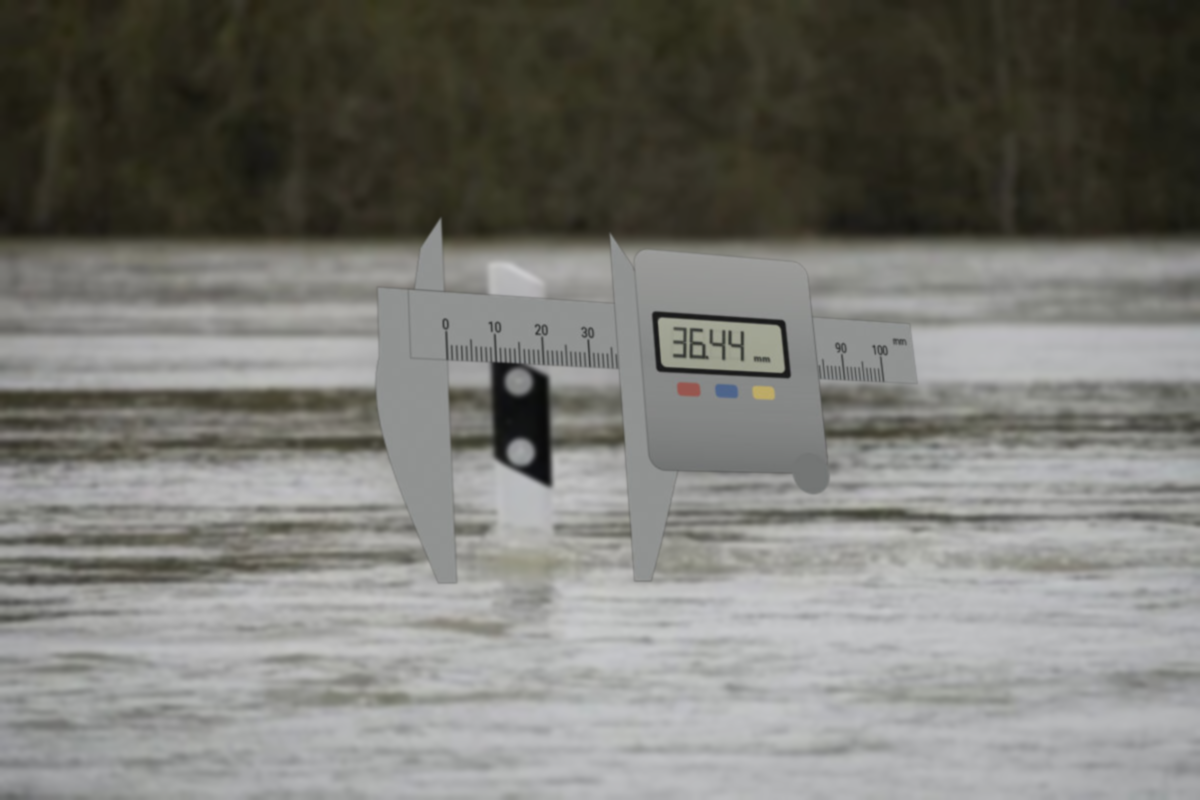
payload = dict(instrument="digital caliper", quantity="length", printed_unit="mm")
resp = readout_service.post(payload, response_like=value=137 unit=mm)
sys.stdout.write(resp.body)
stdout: value=36.44 unit=mm
